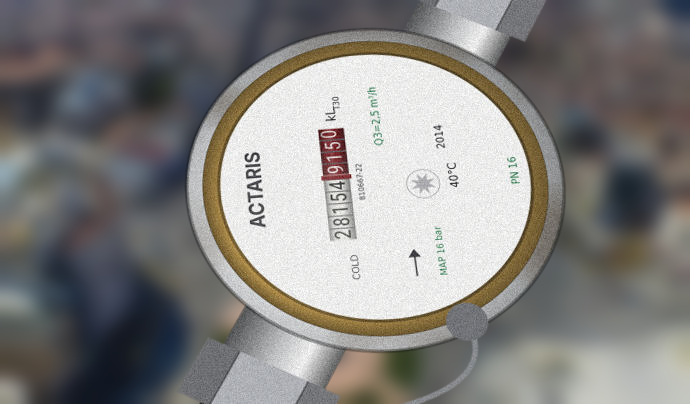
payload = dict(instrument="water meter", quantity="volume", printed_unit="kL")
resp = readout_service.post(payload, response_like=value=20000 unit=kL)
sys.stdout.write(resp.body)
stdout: value=28154.9150 unit=kL
